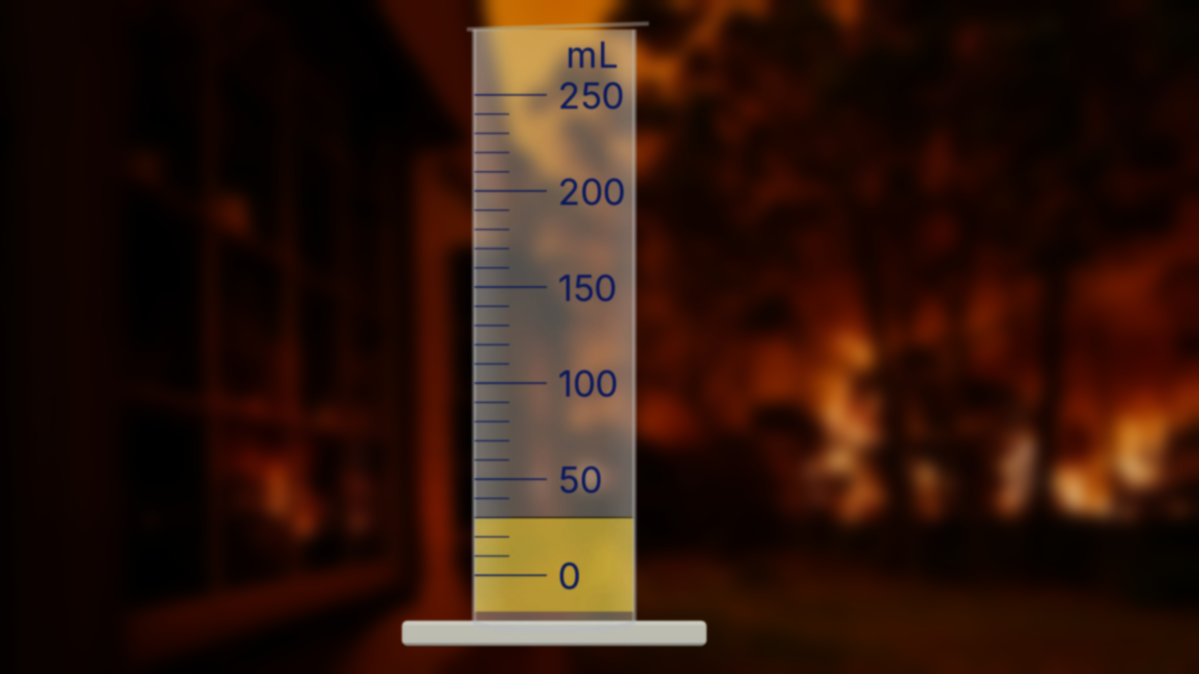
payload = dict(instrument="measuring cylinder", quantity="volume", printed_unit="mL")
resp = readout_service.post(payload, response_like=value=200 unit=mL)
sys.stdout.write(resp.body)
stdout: value=30 unit=mL
